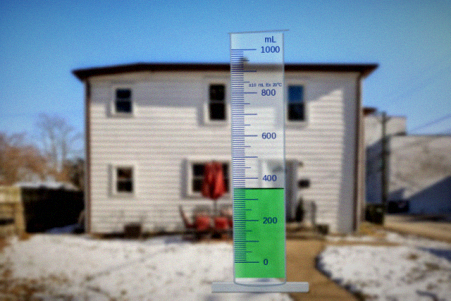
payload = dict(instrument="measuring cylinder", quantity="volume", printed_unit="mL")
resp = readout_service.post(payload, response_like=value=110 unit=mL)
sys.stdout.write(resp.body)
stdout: value=350 unit=mL
